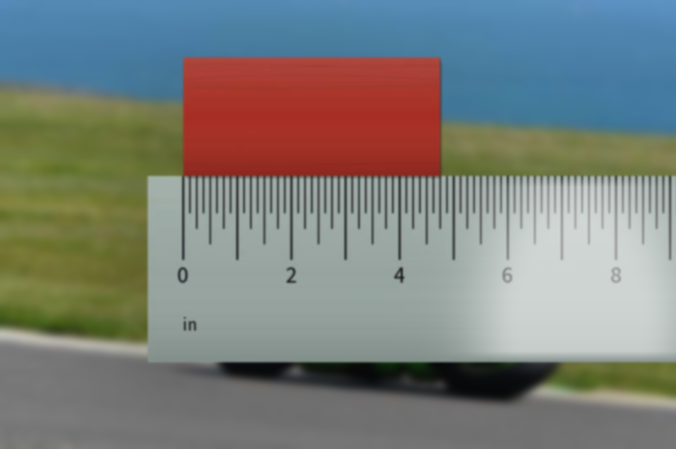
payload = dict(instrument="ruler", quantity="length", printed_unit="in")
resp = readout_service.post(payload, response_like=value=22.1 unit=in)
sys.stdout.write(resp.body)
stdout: value=4.75 unit=in
